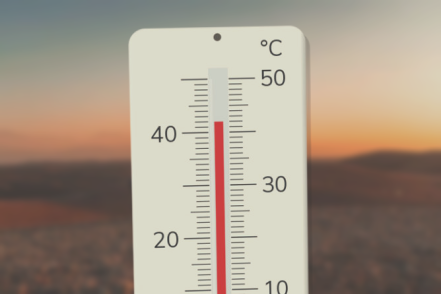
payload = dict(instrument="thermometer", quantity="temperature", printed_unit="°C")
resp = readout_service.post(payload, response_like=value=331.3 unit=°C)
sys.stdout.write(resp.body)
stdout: value=42 unit=°C
